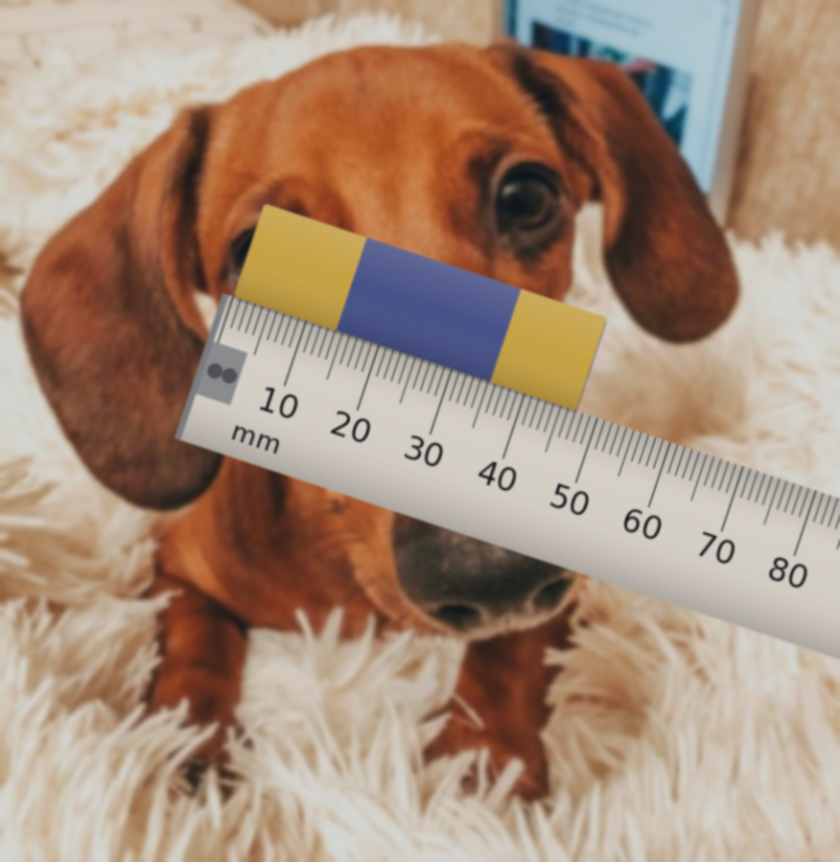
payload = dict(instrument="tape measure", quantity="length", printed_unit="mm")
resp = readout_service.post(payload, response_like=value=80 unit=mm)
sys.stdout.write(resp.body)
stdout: value=47 unit=mm
